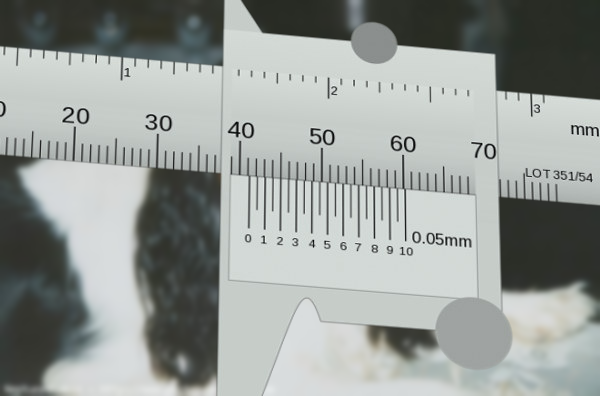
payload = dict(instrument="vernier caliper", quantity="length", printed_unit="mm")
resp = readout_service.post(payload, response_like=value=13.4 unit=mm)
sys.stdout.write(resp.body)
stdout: value=41.2 unit=mm
